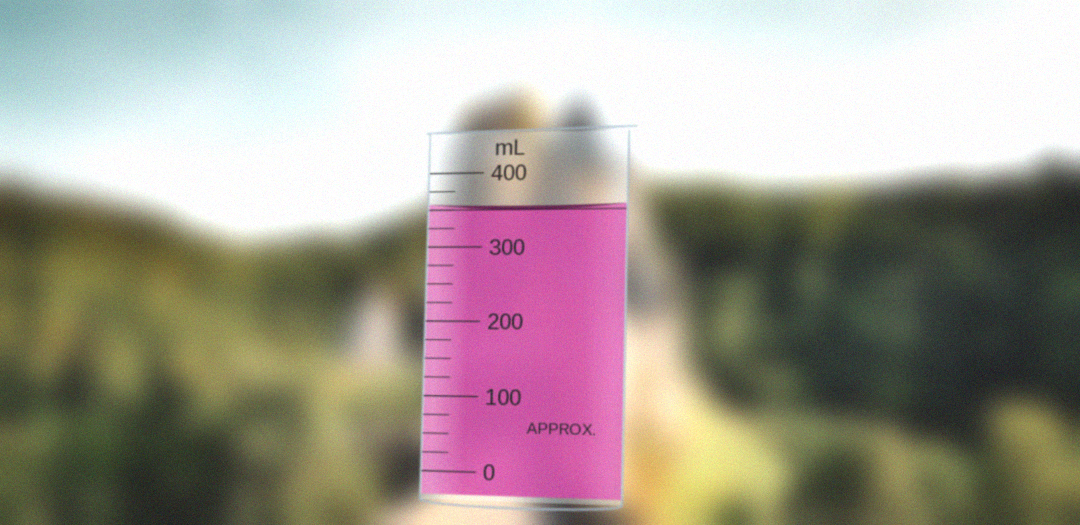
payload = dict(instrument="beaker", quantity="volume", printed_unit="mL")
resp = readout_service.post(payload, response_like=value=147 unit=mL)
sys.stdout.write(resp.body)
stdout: value=350 unit=mL
